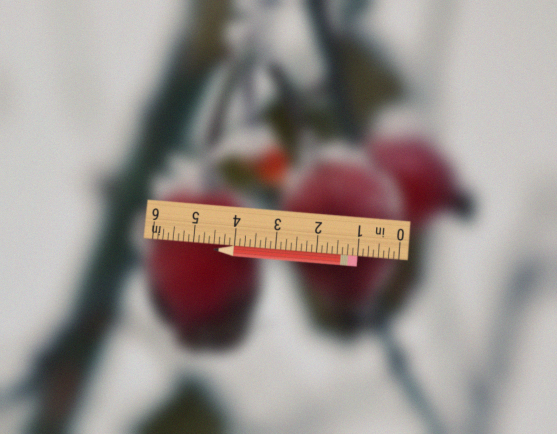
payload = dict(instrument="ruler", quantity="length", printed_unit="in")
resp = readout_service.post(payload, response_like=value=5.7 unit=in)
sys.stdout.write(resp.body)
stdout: value=3.5 unit=in
